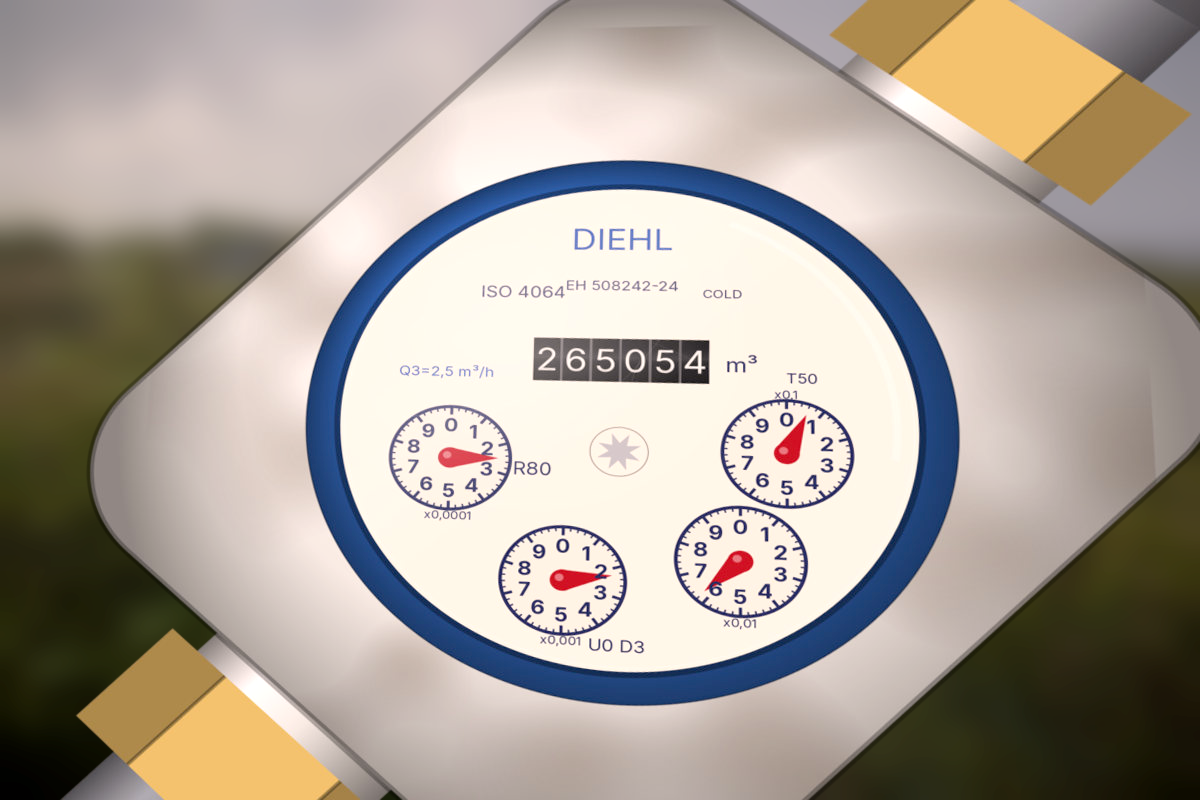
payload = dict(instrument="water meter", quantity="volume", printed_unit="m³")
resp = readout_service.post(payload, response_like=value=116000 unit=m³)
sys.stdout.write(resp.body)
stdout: value=265054.0622 unit=m³
